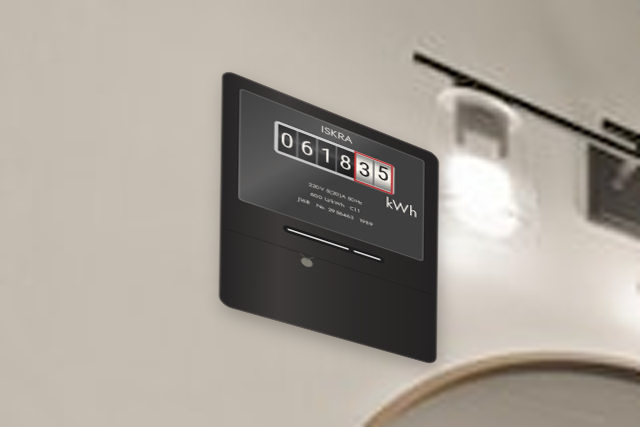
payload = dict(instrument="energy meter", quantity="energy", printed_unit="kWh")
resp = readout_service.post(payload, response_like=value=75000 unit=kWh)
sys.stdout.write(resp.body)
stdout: value=618.35 unit=kWh
